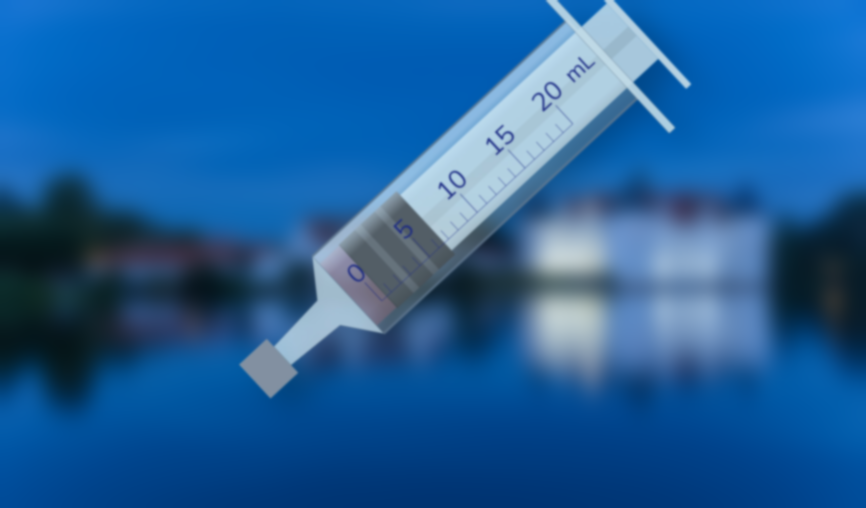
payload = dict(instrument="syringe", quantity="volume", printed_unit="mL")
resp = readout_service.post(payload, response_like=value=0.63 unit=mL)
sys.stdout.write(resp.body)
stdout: value=0.5 unit=mL
